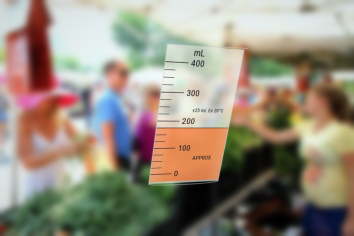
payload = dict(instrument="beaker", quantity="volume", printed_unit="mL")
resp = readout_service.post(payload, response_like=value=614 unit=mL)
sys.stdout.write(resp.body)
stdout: value=175 unit=mL
